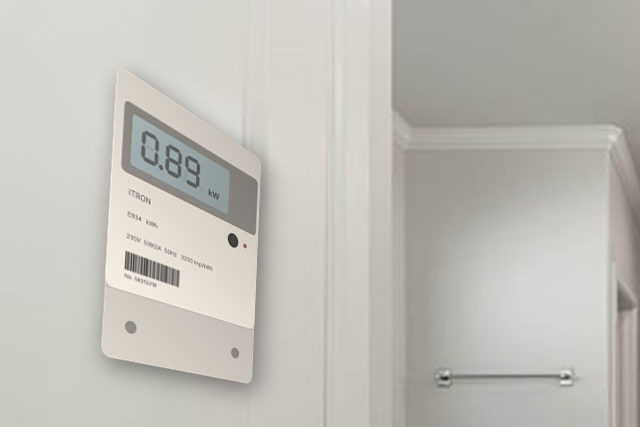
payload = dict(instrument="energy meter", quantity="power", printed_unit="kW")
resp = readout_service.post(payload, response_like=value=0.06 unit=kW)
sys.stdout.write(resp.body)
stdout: value=0.89 unit=kW
